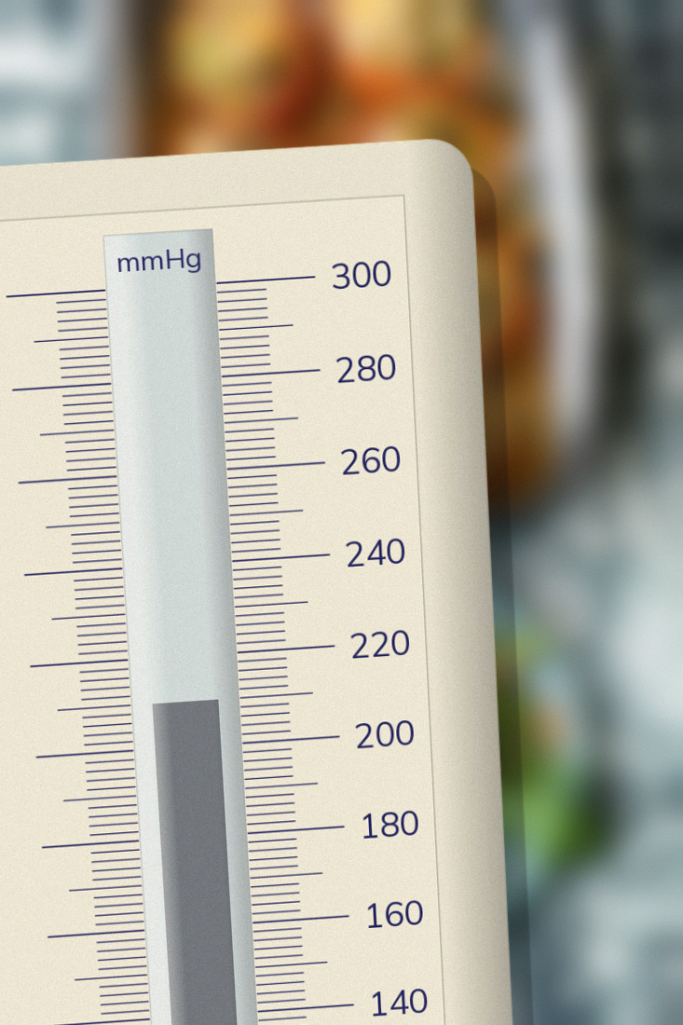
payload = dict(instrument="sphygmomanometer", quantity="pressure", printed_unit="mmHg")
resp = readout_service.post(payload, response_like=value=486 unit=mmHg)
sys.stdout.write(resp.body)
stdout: value=210 unit=mmHg
